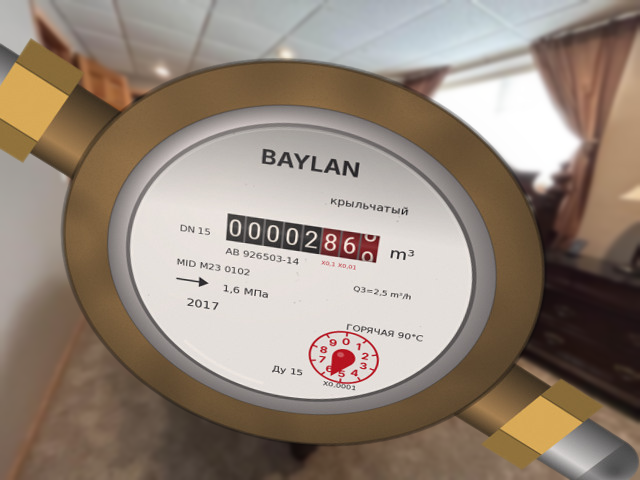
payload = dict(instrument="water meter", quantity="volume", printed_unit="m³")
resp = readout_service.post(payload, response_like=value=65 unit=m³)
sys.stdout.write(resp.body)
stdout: value=2.8685 unit=m³
